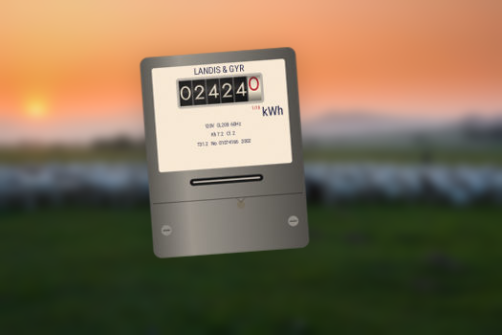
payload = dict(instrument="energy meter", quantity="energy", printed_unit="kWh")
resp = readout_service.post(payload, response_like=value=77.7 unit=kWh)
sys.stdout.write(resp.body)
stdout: value=2424.0 unit=kWh
